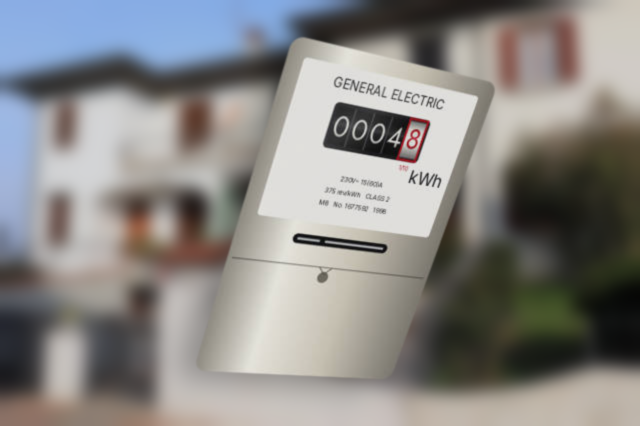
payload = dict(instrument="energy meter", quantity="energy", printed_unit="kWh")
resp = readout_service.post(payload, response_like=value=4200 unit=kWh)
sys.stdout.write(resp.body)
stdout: value=4.8 unit=kWh
